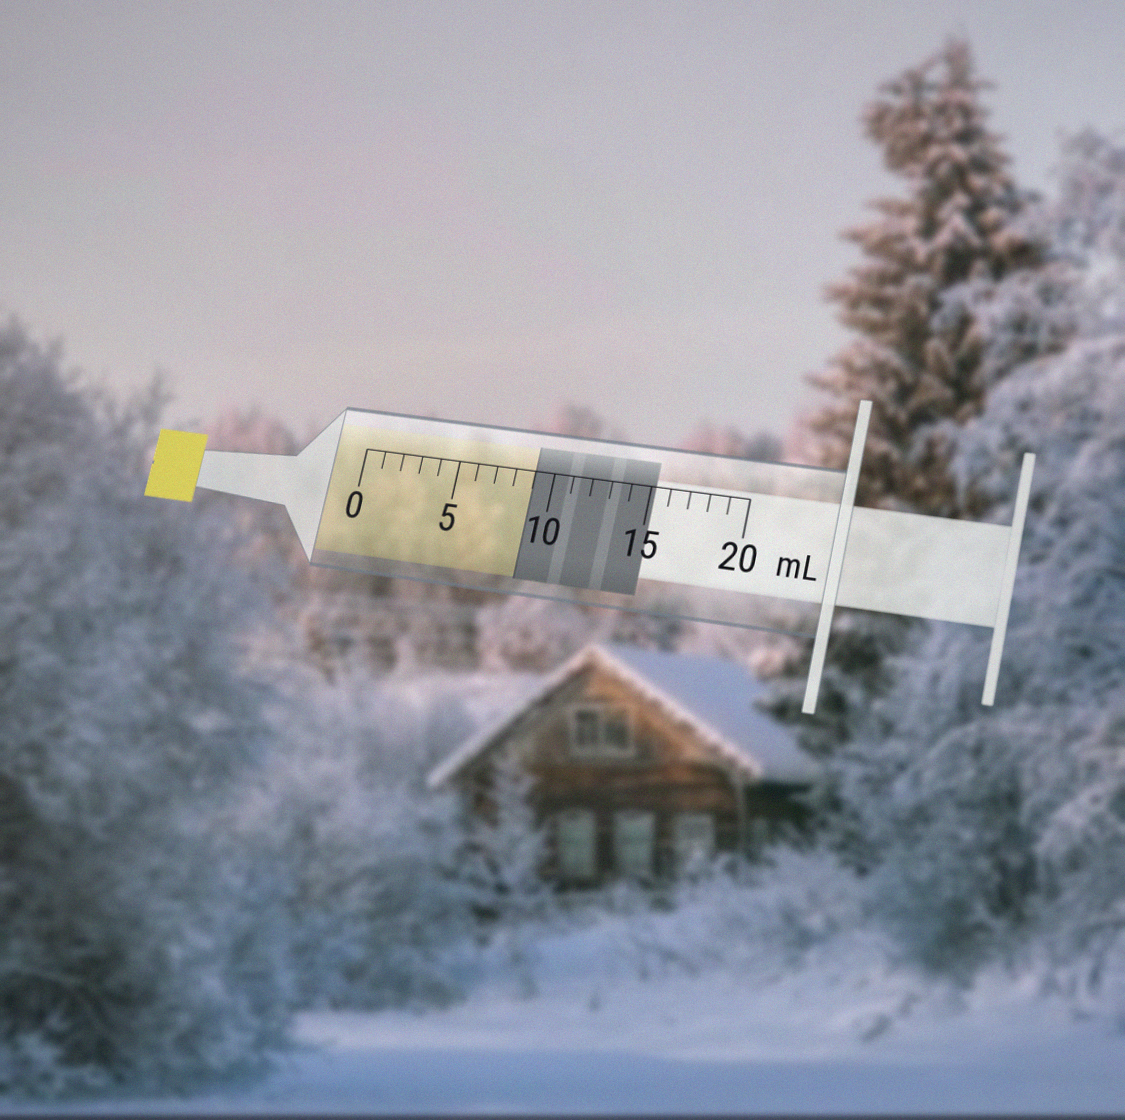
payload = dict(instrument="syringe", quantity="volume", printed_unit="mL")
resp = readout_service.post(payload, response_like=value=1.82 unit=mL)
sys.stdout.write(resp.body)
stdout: value=9 unit=mL
